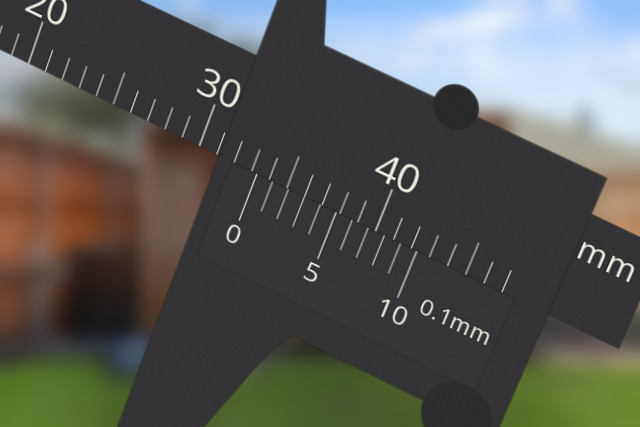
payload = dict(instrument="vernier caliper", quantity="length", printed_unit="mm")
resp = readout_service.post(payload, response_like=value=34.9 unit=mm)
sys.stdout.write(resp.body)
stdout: value=33.3 unit=mm
